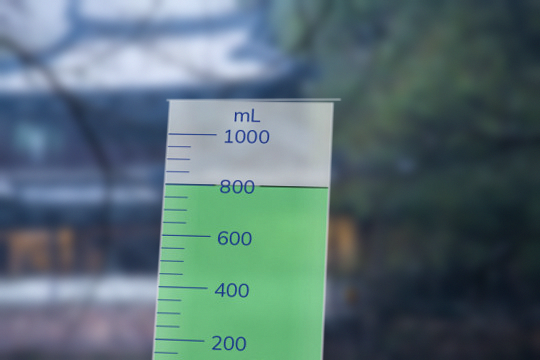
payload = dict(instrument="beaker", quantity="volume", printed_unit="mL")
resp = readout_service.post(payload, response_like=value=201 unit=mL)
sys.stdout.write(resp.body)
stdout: value=800 unit=mL
